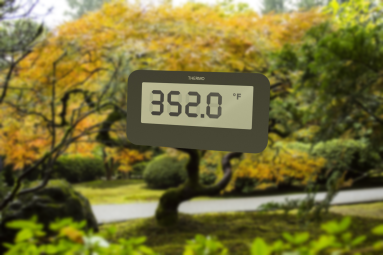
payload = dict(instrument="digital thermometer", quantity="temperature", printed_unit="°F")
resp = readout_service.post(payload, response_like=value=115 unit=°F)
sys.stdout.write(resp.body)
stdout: value=352.0 unit=°F
